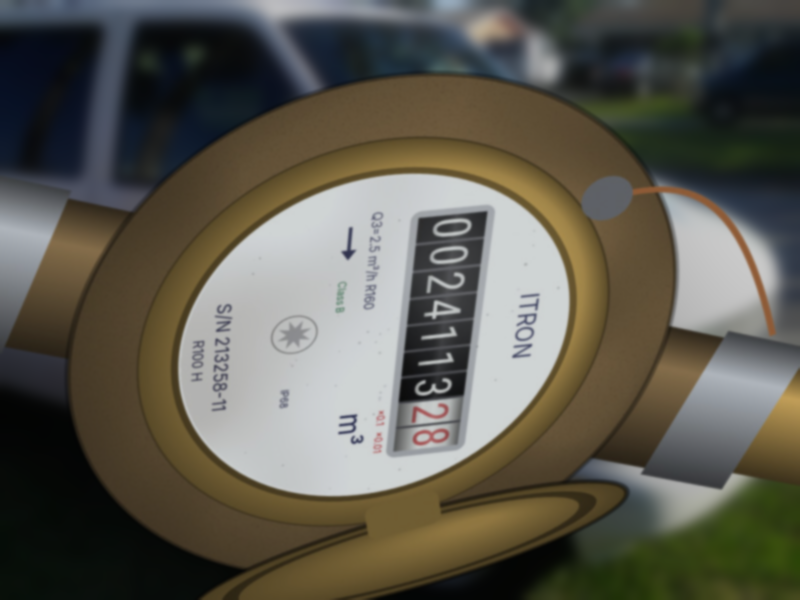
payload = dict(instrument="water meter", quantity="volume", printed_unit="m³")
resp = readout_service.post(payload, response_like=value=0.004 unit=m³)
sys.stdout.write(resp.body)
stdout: value=24113.28 unit=m³
